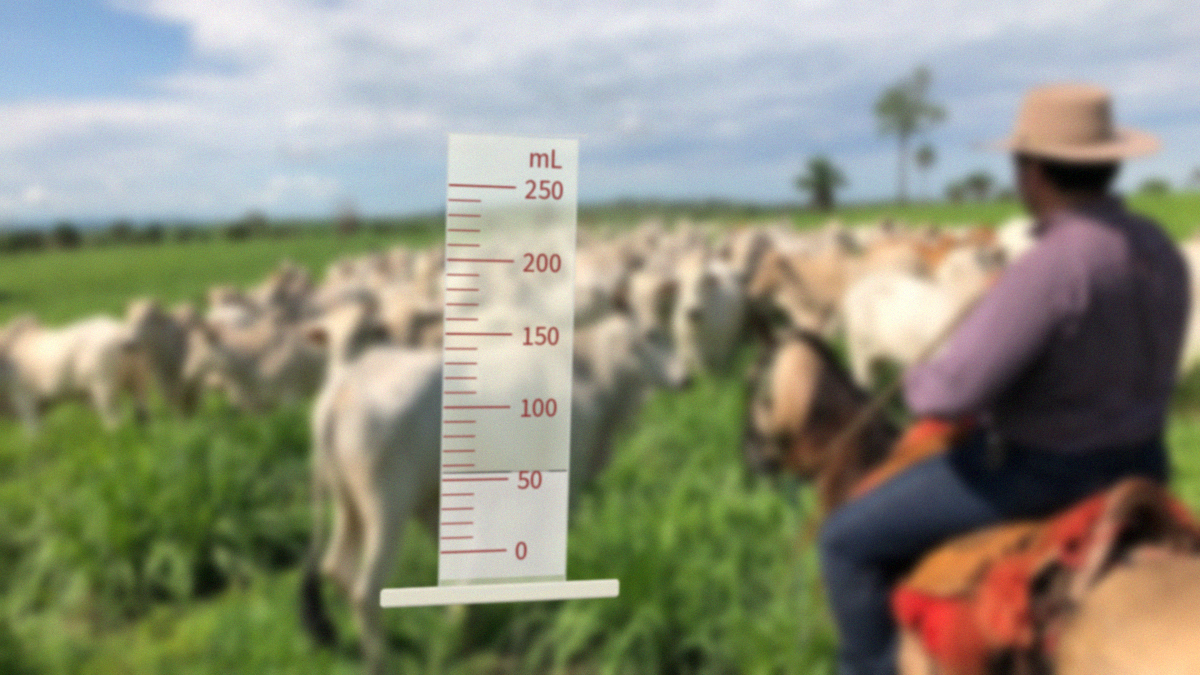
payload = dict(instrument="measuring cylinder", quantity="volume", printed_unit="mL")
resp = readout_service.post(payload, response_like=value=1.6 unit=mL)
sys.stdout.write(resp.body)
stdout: value=55 unit=mL
